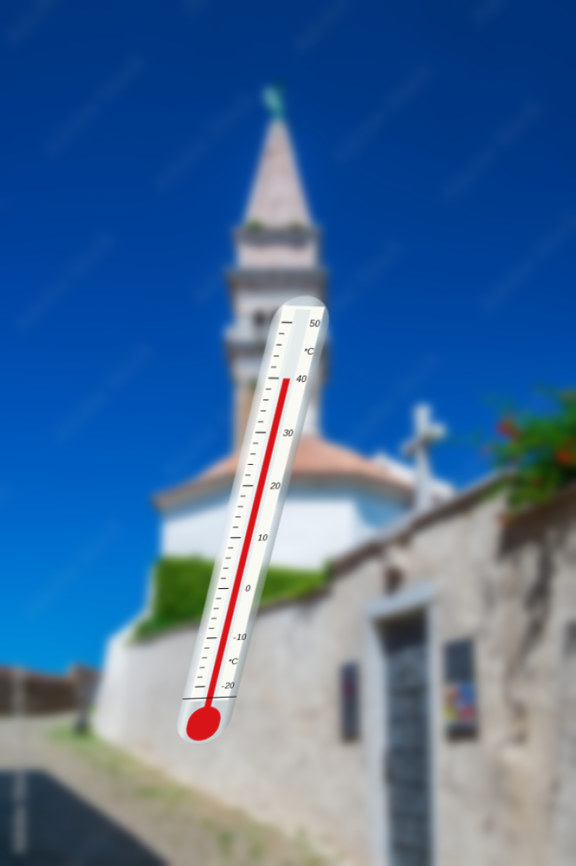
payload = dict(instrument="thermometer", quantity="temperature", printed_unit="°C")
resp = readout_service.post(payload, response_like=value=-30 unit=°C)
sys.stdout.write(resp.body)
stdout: value=40 unit=°C
